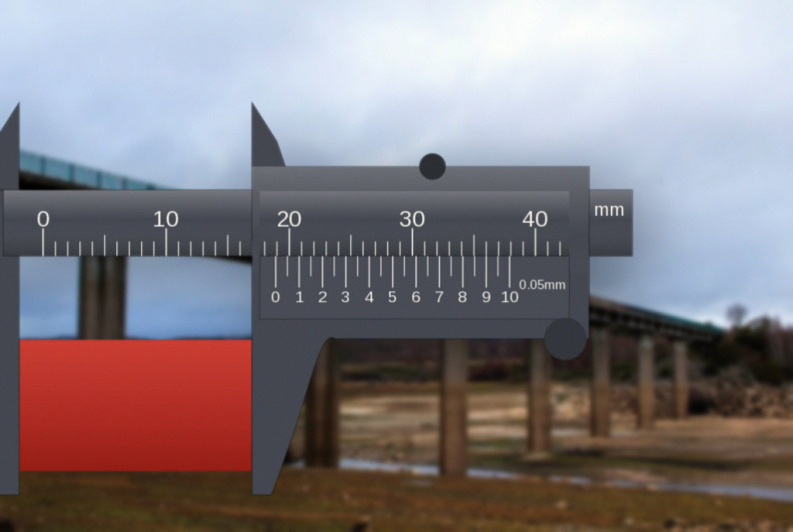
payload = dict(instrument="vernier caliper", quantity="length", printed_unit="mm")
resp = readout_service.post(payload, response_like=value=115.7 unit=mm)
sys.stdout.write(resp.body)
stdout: value=18.9 unit=mm
